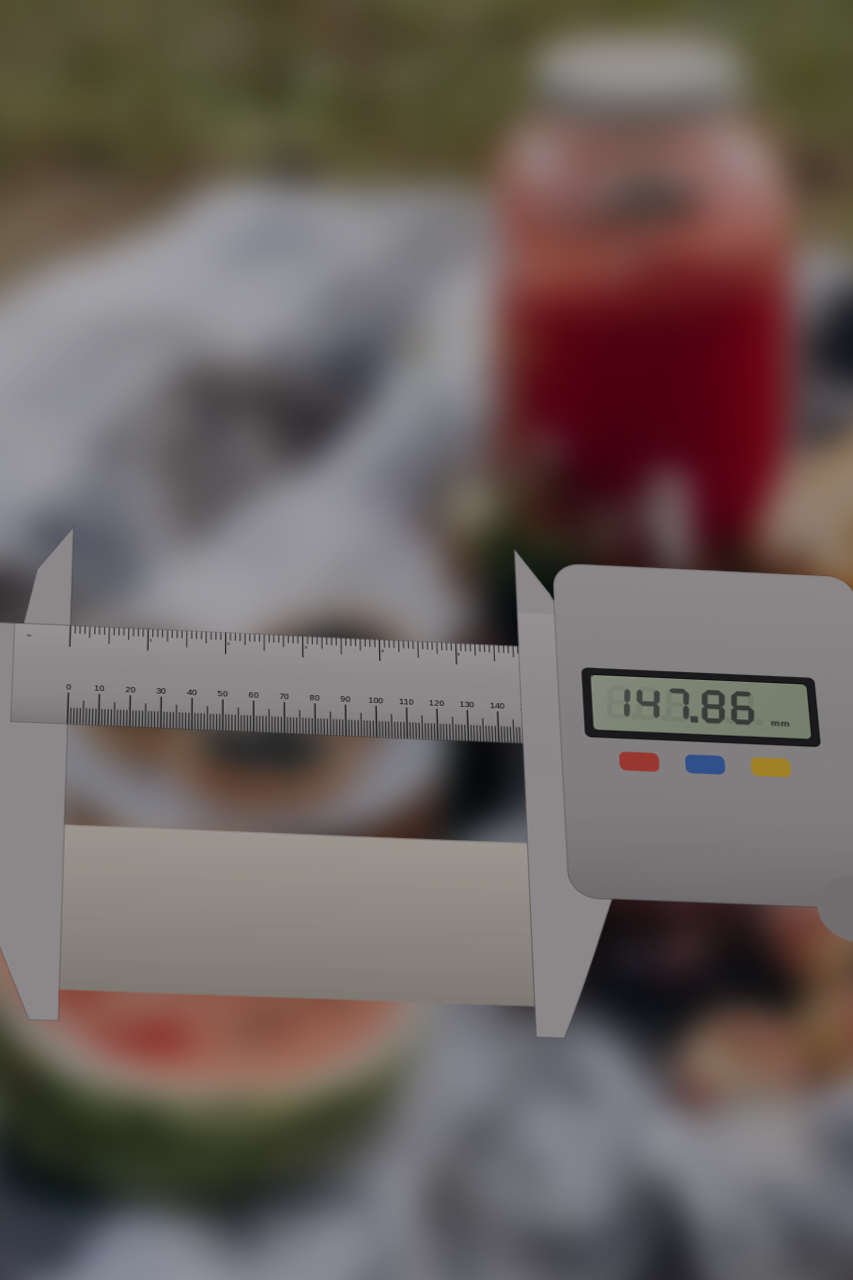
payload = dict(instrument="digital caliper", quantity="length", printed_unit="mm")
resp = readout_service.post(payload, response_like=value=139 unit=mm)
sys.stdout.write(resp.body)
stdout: value=147.86 unit=mm
